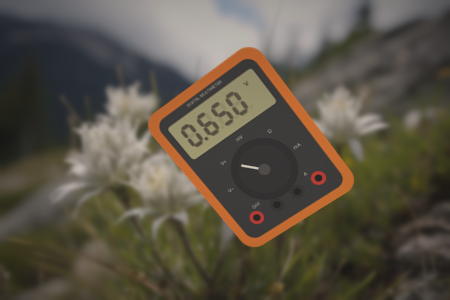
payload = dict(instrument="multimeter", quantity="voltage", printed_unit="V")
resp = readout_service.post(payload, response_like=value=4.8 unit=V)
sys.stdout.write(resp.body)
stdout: value=0.650 unit=V
